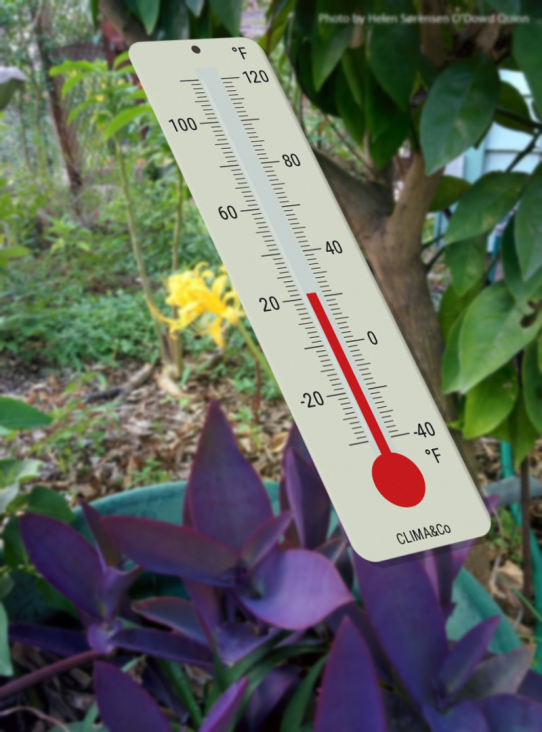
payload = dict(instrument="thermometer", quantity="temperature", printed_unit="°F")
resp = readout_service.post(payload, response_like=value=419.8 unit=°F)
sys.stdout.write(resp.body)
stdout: value=22 unit=°F
